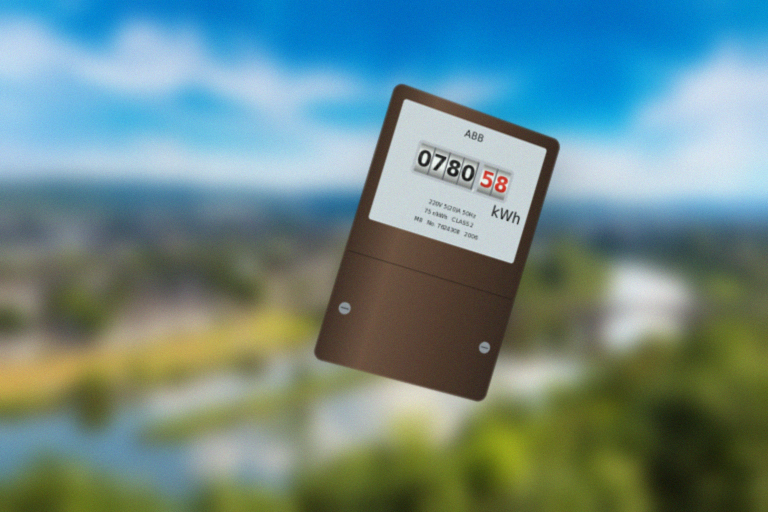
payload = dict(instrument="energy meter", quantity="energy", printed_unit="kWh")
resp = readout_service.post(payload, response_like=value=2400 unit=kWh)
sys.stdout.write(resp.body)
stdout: value=780.58 unit=kWh
